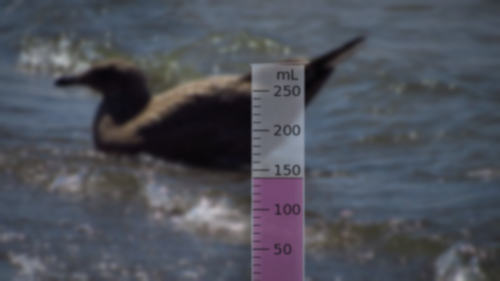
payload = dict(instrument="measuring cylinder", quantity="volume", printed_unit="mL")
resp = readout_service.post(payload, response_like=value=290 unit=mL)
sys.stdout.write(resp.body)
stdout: value=140 unit=mL
